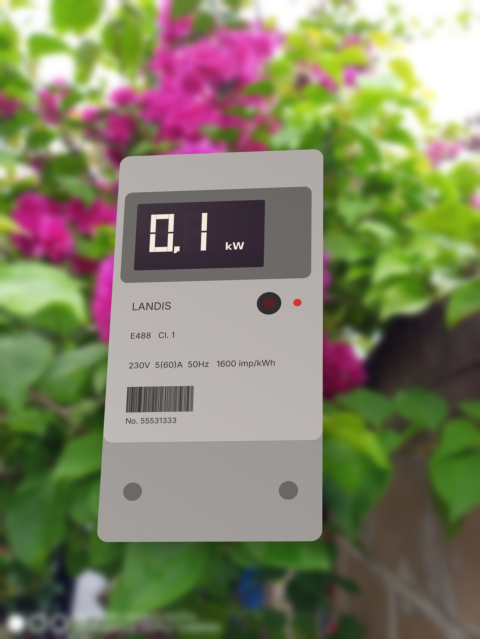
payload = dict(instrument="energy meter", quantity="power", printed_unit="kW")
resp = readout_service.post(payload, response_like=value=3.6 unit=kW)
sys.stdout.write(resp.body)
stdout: value=0.1 unit=kW
